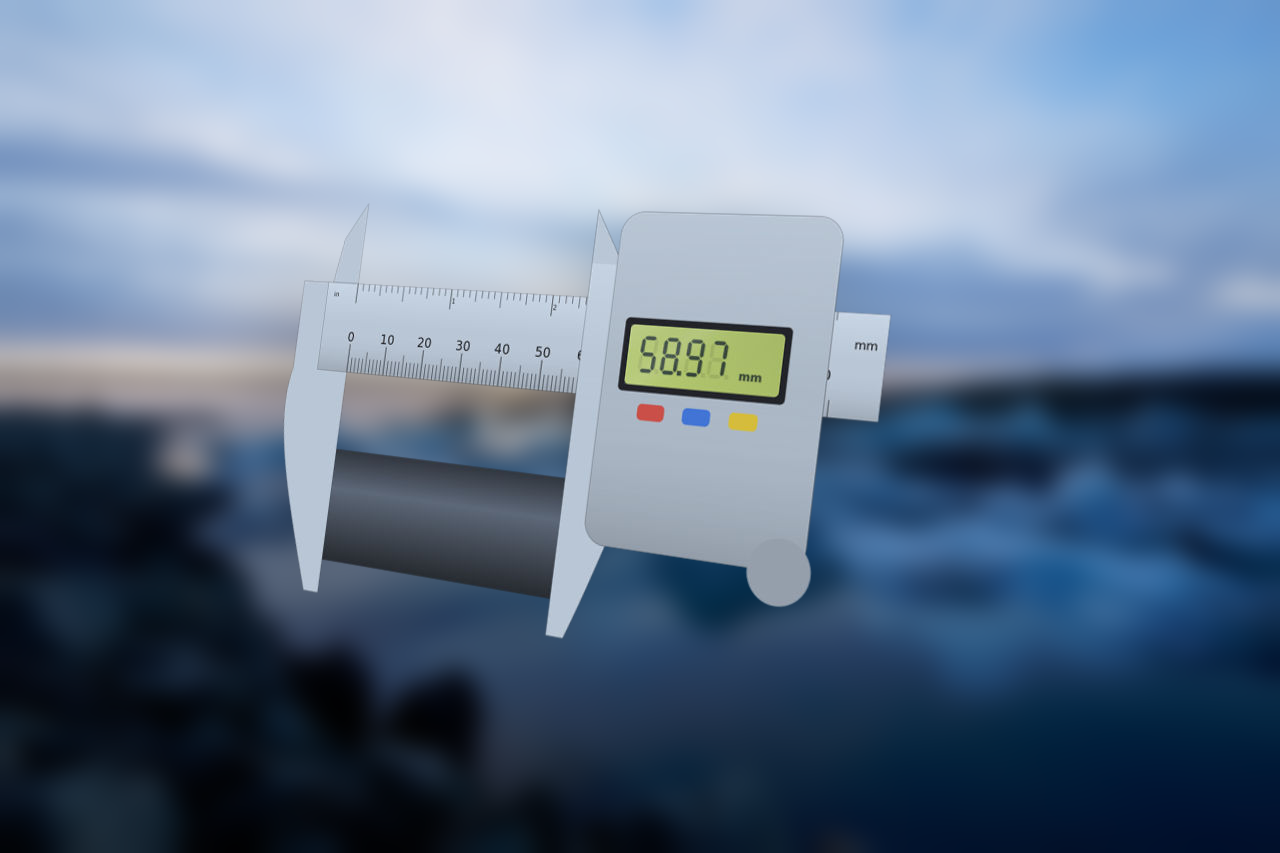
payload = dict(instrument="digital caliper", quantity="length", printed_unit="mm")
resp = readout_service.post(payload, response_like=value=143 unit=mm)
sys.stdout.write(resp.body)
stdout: value=58.97 unit=mm
